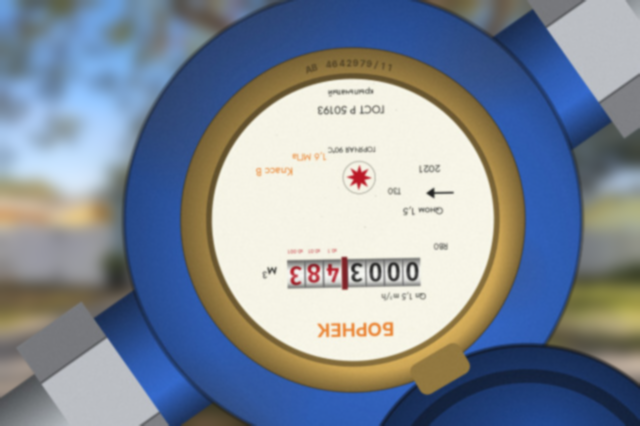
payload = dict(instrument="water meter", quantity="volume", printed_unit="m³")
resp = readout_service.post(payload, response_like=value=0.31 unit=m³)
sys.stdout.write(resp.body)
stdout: value=3.483 unit=m³
